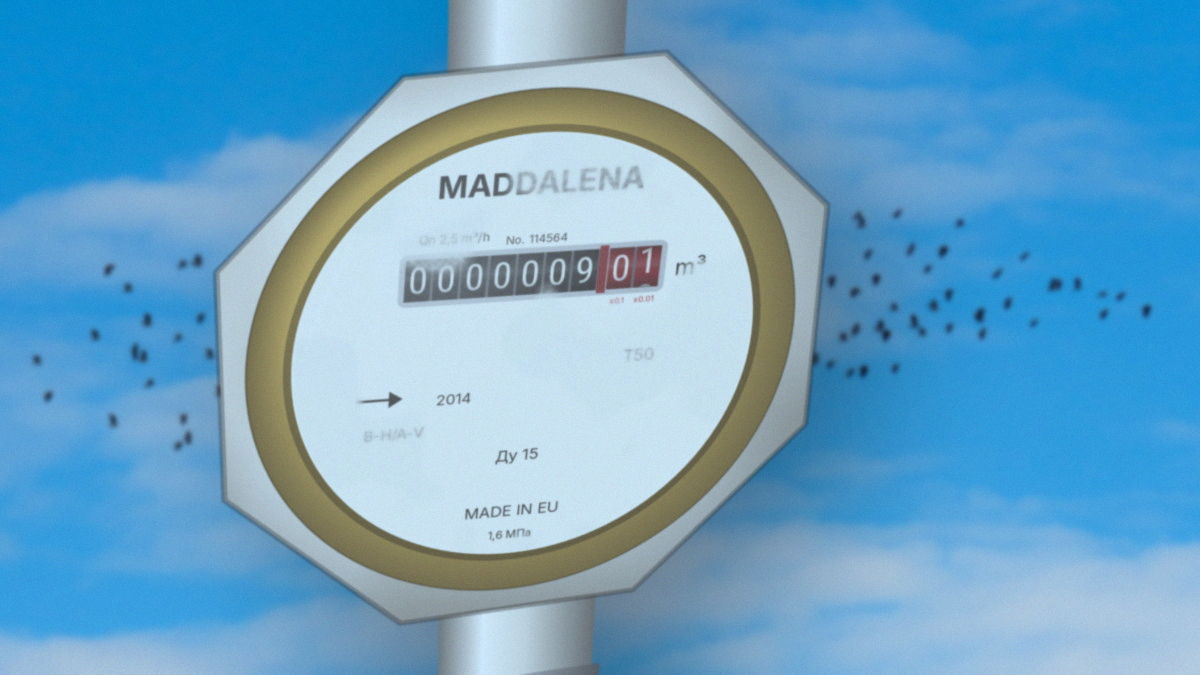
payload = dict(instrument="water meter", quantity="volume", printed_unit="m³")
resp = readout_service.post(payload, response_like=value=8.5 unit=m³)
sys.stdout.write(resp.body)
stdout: value=9.01 unit=m³
